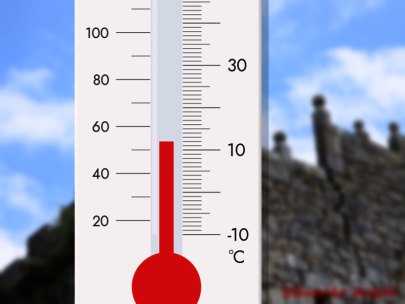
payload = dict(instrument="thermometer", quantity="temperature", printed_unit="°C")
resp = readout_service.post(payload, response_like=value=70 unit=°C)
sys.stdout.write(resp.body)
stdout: value=12 unit=°C
